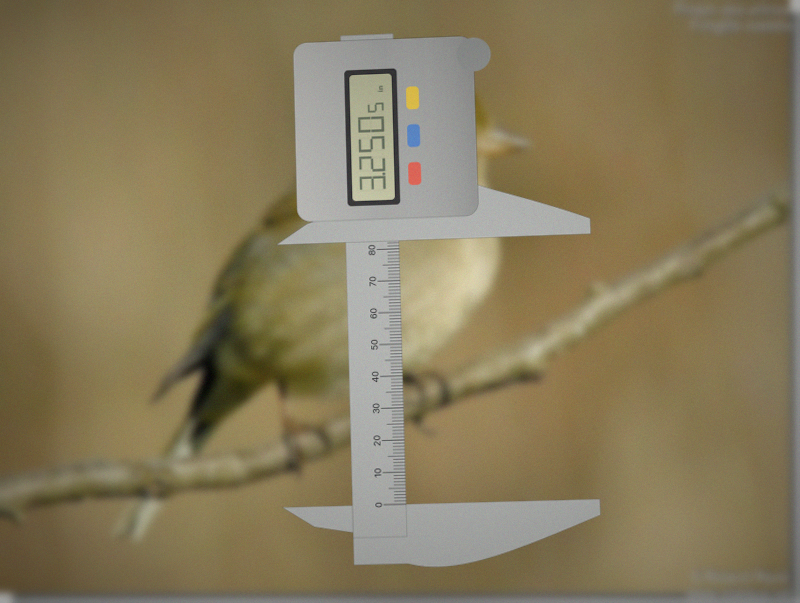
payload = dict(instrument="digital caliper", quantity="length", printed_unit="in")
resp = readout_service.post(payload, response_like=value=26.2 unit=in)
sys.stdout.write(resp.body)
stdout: value=3.2505 unit=in
